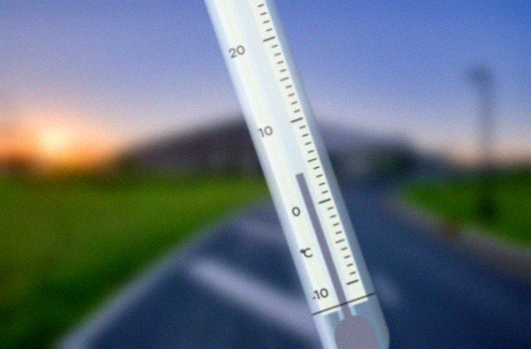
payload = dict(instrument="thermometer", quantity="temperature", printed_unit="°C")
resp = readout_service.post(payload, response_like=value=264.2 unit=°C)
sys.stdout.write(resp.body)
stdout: value=4 unit=°C
